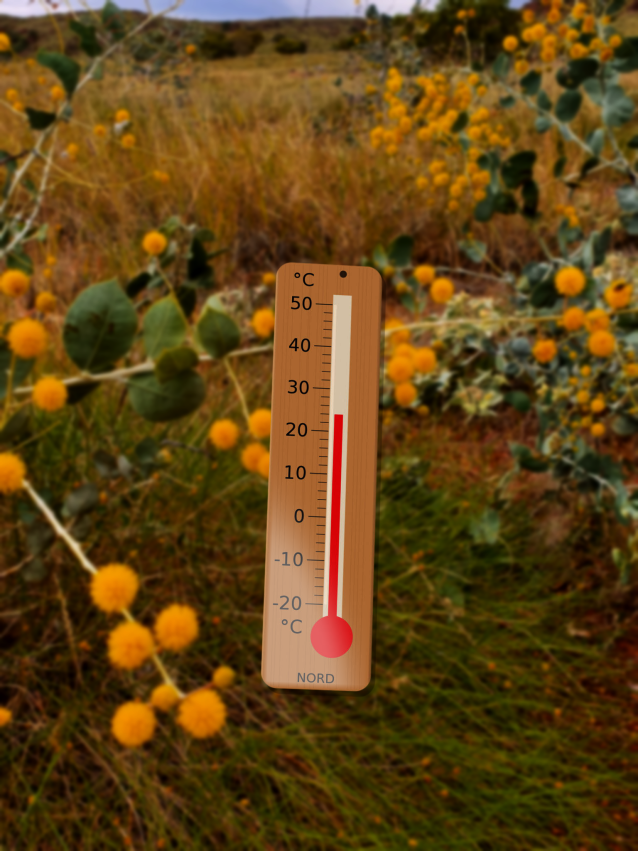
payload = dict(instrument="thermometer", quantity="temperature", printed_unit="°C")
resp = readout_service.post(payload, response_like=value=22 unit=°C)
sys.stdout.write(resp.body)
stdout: value=24 unit=°C
